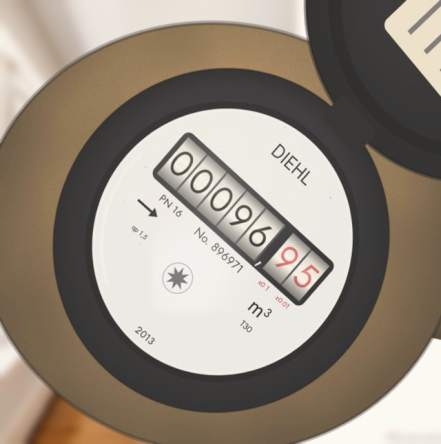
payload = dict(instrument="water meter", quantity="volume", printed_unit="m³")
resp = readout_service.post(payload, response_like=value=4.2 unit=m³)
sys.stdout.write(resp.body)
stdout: value=96.95 unit=m³
